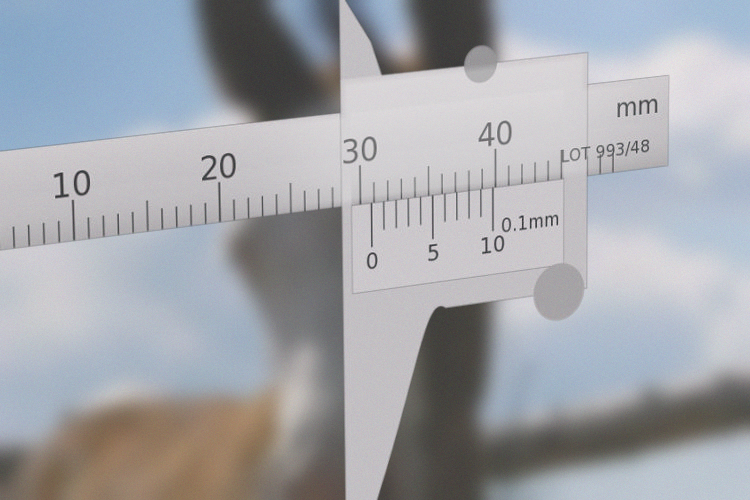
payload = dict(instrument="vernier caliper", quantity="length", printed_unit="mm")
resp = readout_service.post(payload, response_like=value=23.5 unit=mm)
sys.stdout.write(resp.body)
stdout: value=30.8 unit=mm
